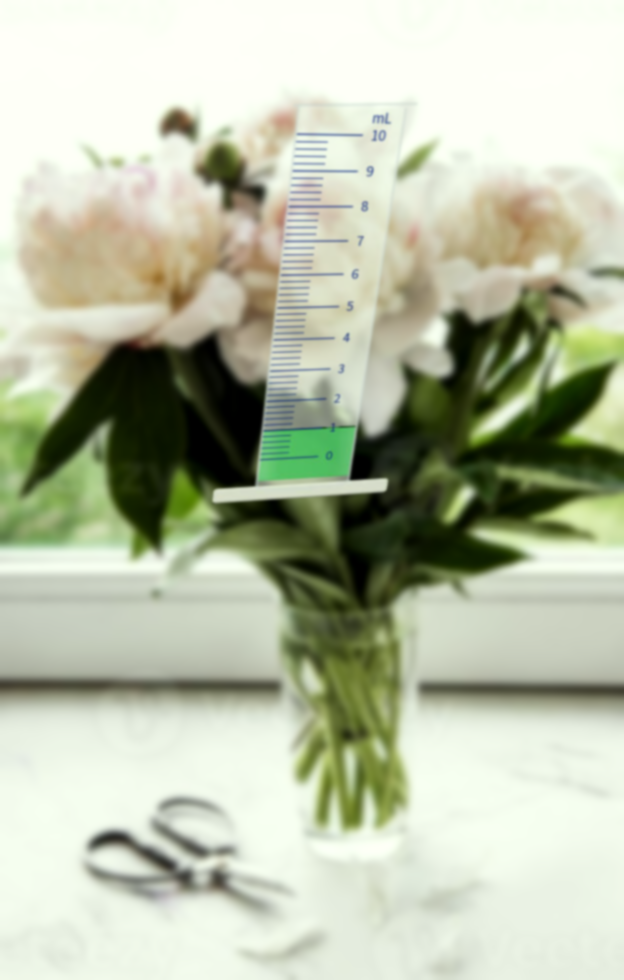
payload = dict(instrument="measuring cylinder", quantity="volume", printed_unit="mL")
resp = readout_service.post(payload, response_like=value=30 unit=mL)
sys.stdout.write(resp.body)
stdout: value=1 unit=mL
